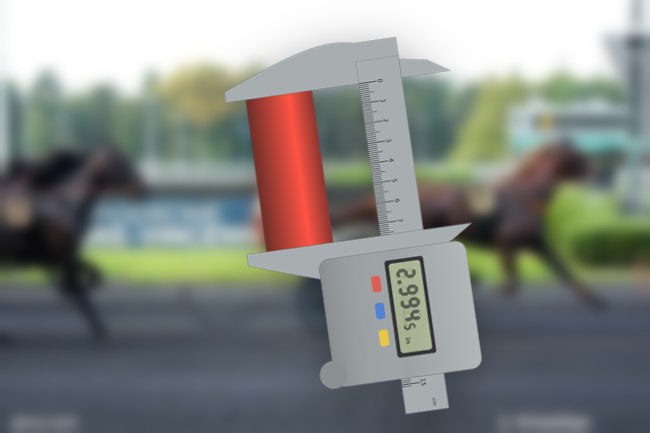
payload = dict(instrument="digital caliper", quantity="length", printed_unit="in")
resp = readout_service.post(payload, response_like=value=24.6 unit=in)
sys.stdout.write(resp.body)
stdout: value=2.9945 unit=in
